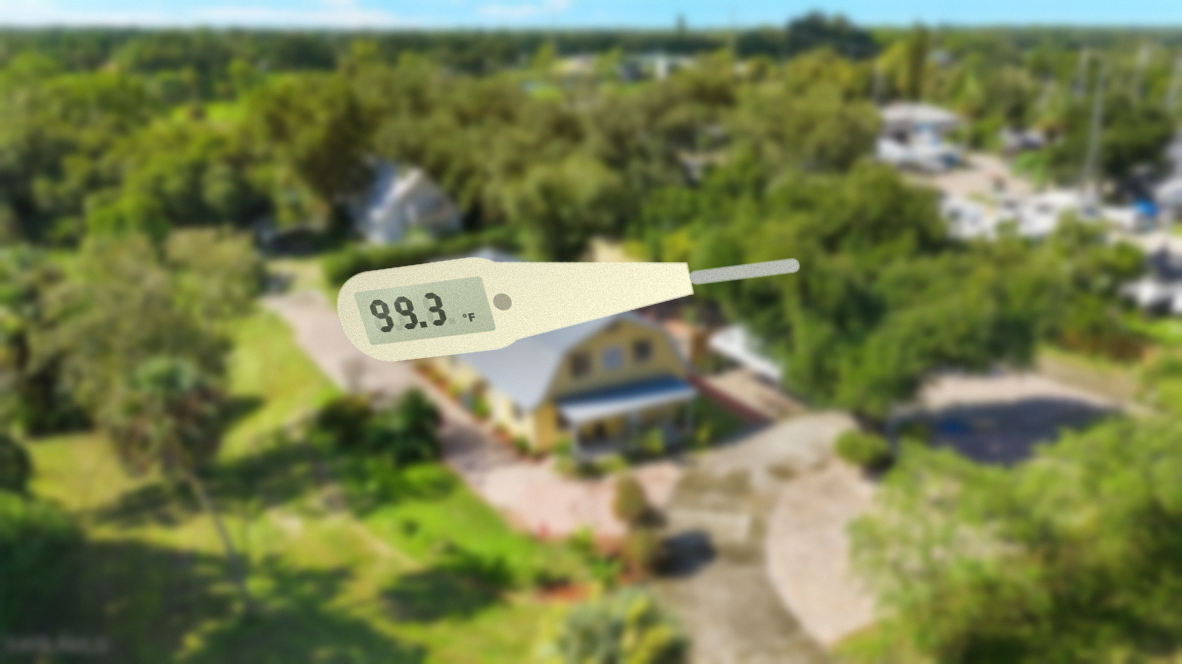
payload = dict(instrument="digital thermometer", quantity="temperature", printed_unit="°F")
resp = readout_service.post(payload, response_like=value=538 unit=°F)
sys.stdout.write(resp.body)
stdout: value=99.3 unit=°F
